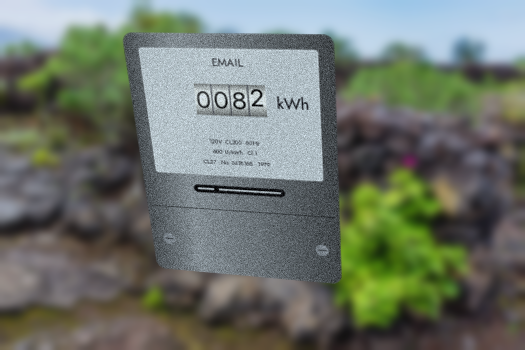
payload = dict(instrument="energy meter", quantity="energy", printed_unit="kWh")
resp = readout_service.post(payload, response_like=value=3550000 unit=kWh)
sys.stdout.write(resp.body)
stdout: value=82 unit=kWh
